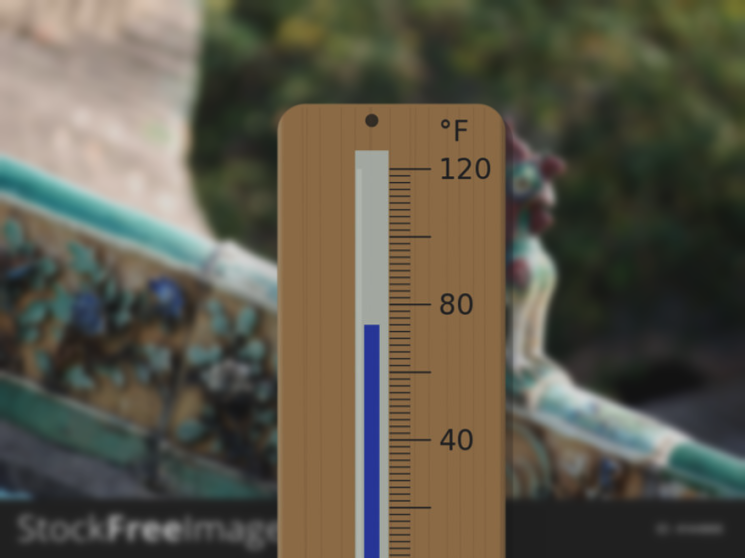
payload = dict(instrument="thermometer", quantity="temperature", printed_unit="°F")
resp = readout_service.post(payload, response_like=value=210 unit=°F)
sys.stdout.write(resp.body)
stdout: value=74 unit=°F
